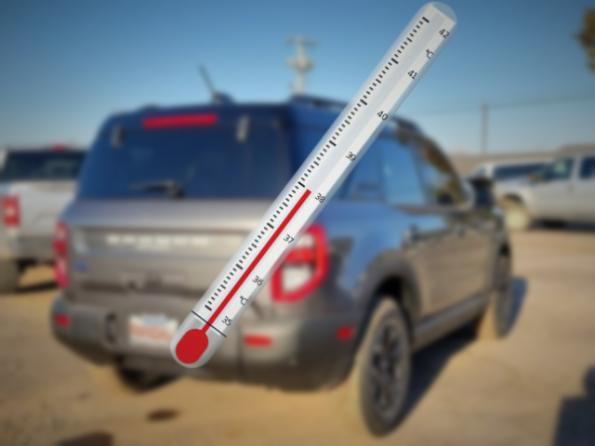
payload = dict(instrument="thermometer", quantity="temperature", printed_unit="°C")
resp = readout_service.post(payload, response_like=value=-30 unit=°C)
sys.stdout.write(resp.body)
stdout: value=38 unit=°C
